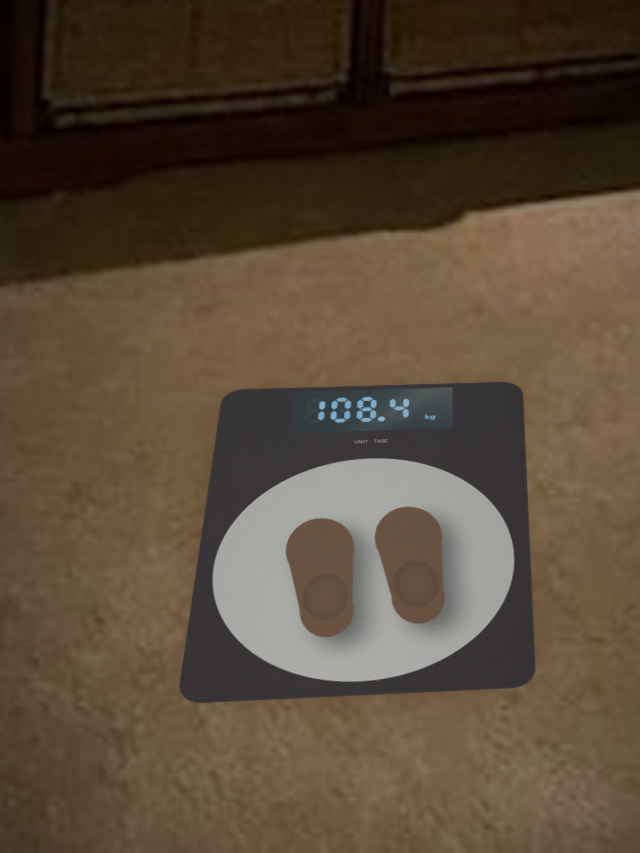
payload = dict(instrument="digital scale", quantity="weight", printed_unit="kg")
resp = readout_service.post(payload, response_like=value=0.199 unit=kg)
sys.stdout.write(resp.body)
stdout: value=108.4 unit=kg
